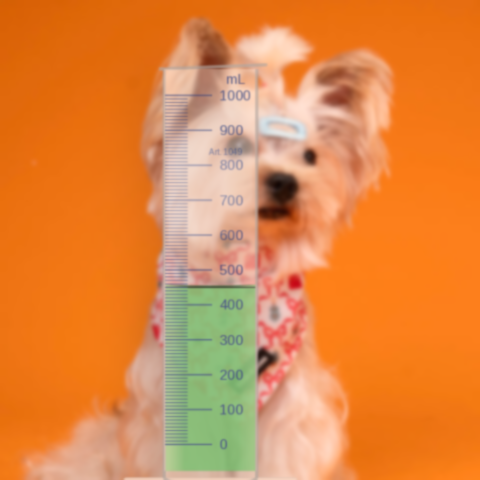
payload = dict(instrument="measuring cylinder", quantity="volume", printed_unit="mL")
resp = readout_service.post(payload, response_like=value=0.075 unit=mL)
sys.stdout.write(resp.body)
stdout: value=450 unit=mL
